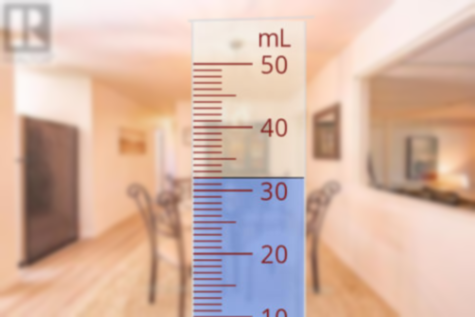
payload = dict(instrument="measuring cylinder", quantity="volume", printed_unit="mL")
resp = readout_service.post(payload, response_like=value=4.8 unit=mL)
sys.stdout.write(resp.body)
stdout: value=32 unit=mL
